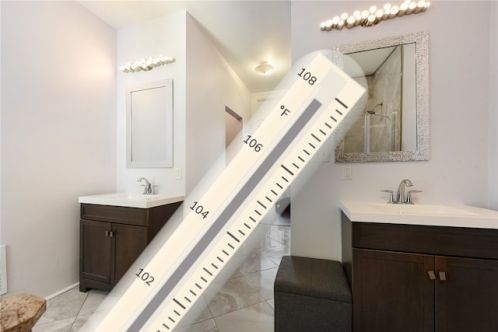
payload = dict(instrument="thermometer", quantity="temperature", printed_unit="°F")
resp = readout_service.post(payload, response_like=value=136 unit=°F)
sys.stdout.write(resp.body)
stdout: value=107.7 unit=°F
